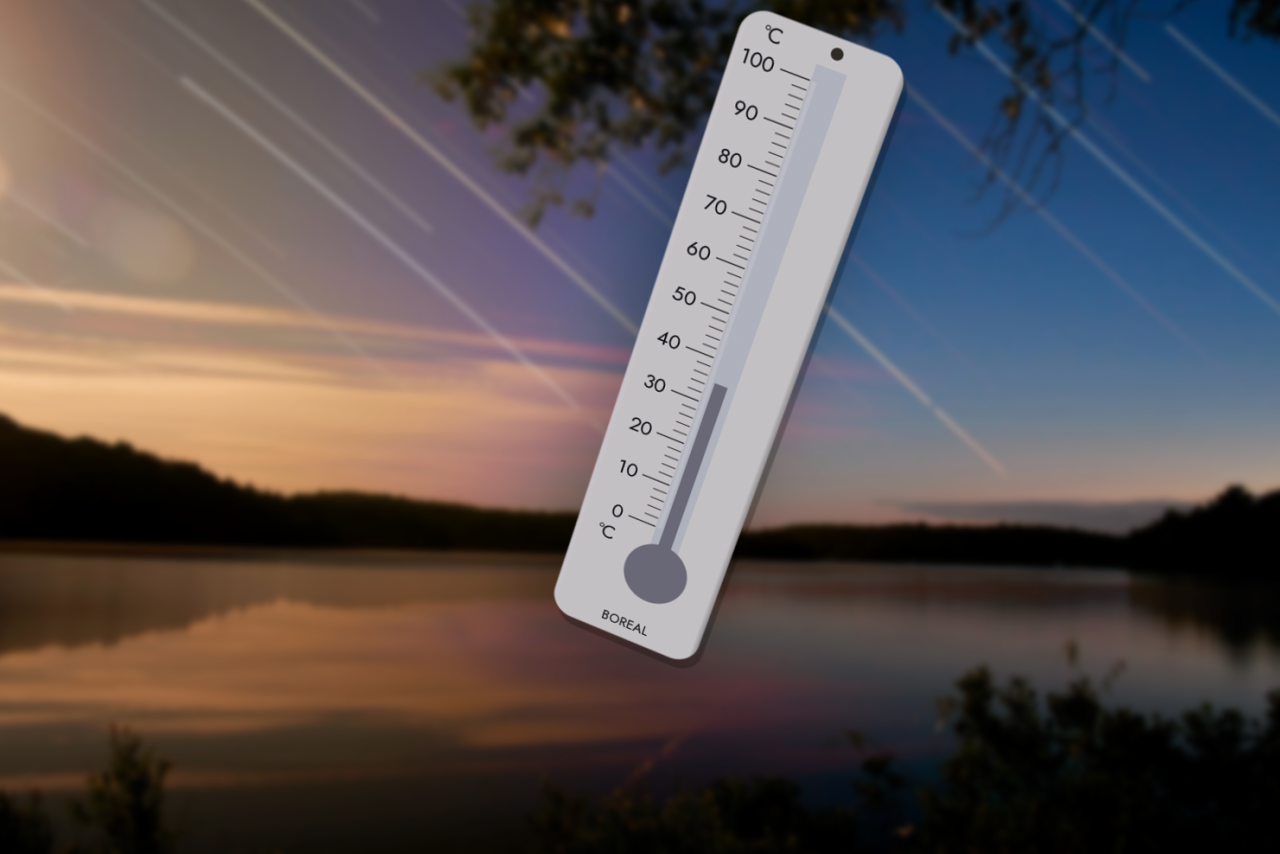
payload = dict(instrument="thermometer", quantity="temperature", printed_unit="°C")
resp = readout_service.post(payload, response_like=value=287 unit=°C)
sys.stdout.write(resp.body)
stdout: value=35 unit=°C
